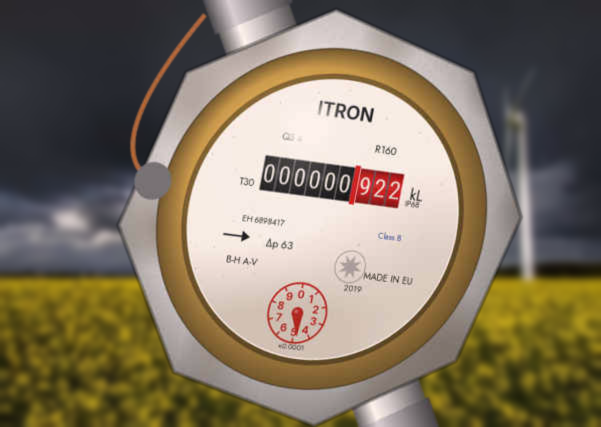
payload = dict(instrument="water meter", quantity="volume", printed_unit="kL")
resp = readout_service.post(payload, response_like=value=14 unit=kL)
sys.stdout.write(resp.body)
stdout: value=0.9224 unit=kL
